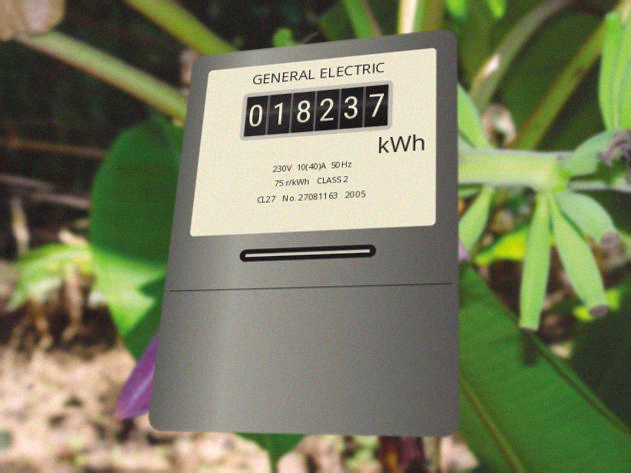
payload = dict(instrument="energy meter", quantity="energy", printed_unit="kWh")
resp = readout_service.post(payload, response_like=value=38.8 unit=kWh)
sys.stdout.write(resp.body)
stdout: value=18237 unit=kWh
